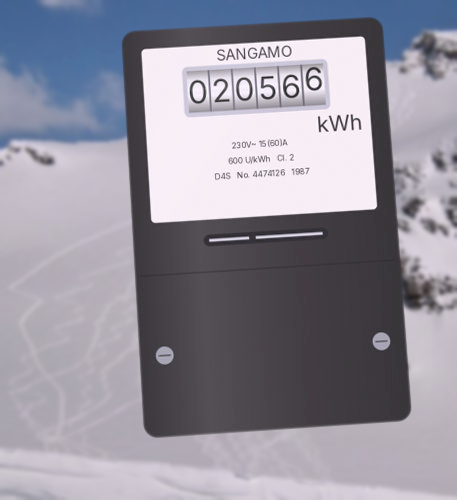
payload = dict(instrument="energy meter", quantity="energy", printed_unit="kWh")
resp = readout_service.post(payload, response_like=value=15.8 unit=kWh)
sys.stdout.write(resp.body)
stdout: value=20566 unit=kWh
